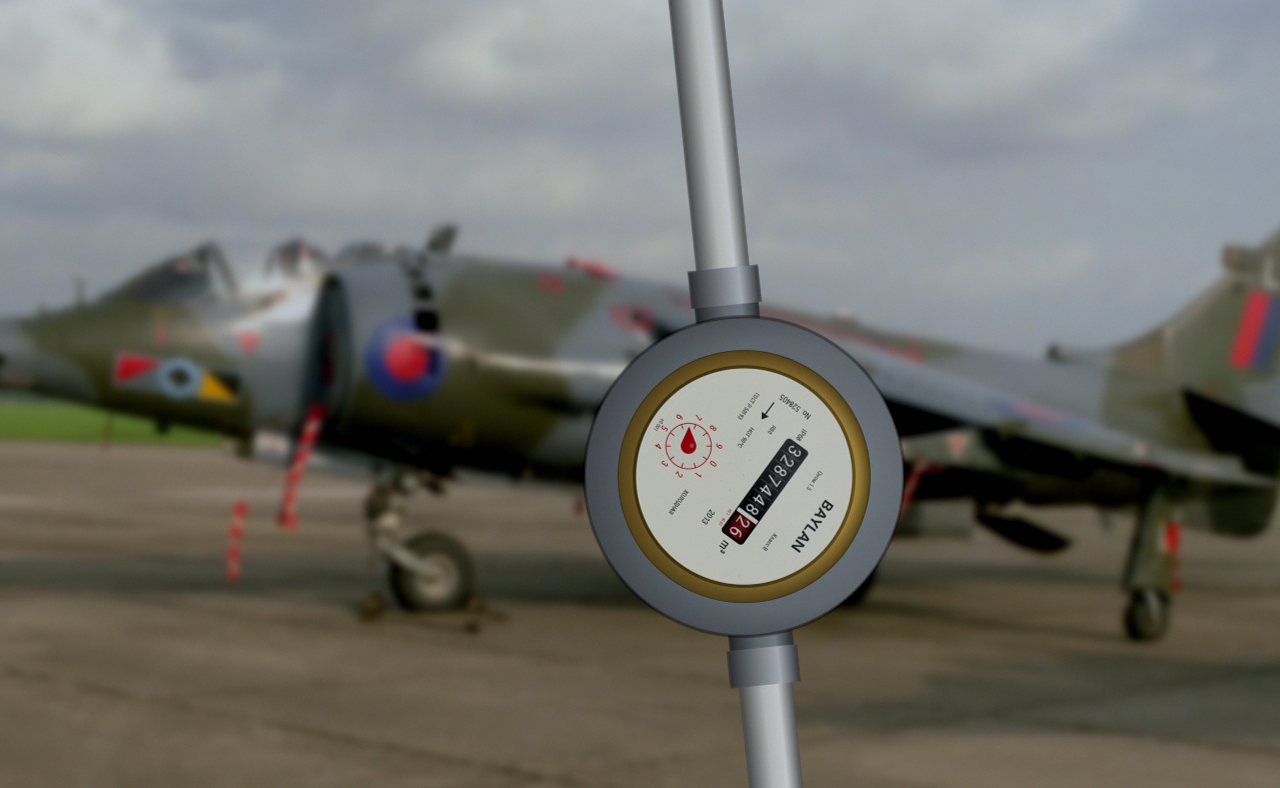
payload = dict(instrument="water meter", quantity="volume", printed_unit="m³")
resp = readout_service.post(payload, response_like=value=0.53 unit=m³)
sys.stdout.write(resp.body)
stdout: value=3287448.266 unit=m³
